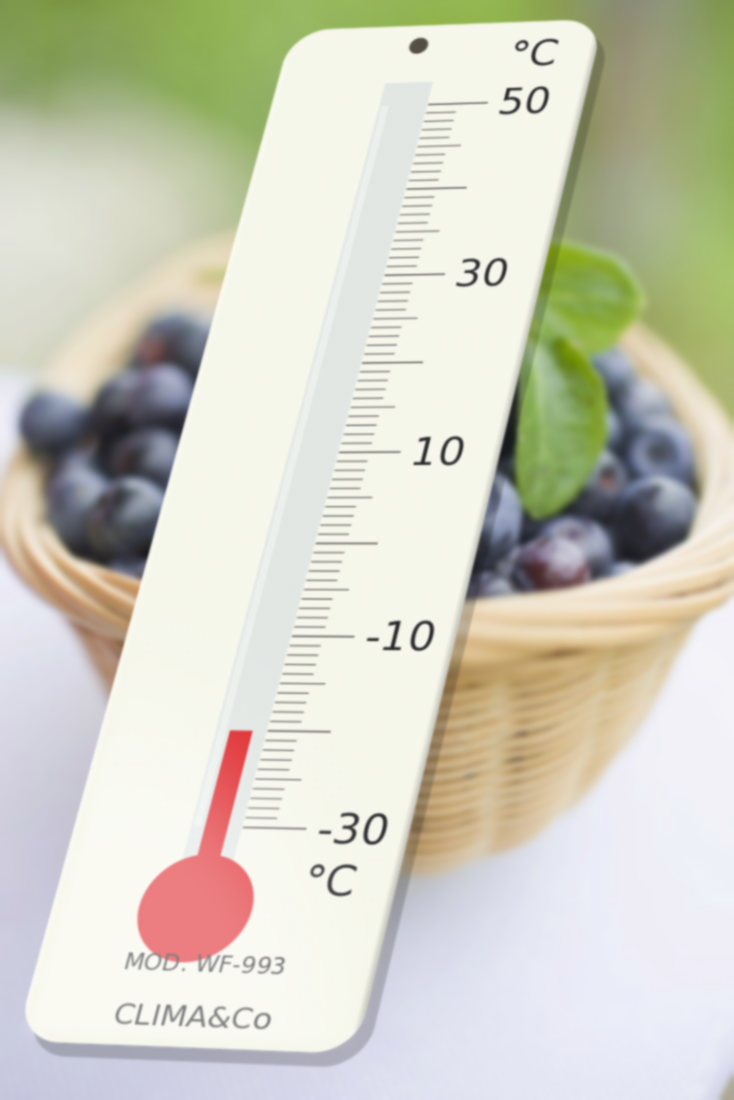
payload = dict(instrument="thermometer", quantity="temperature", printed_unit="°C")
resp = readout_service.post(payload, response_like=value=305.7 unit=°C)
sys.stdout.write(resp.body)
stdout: value=-20 unit=°C
